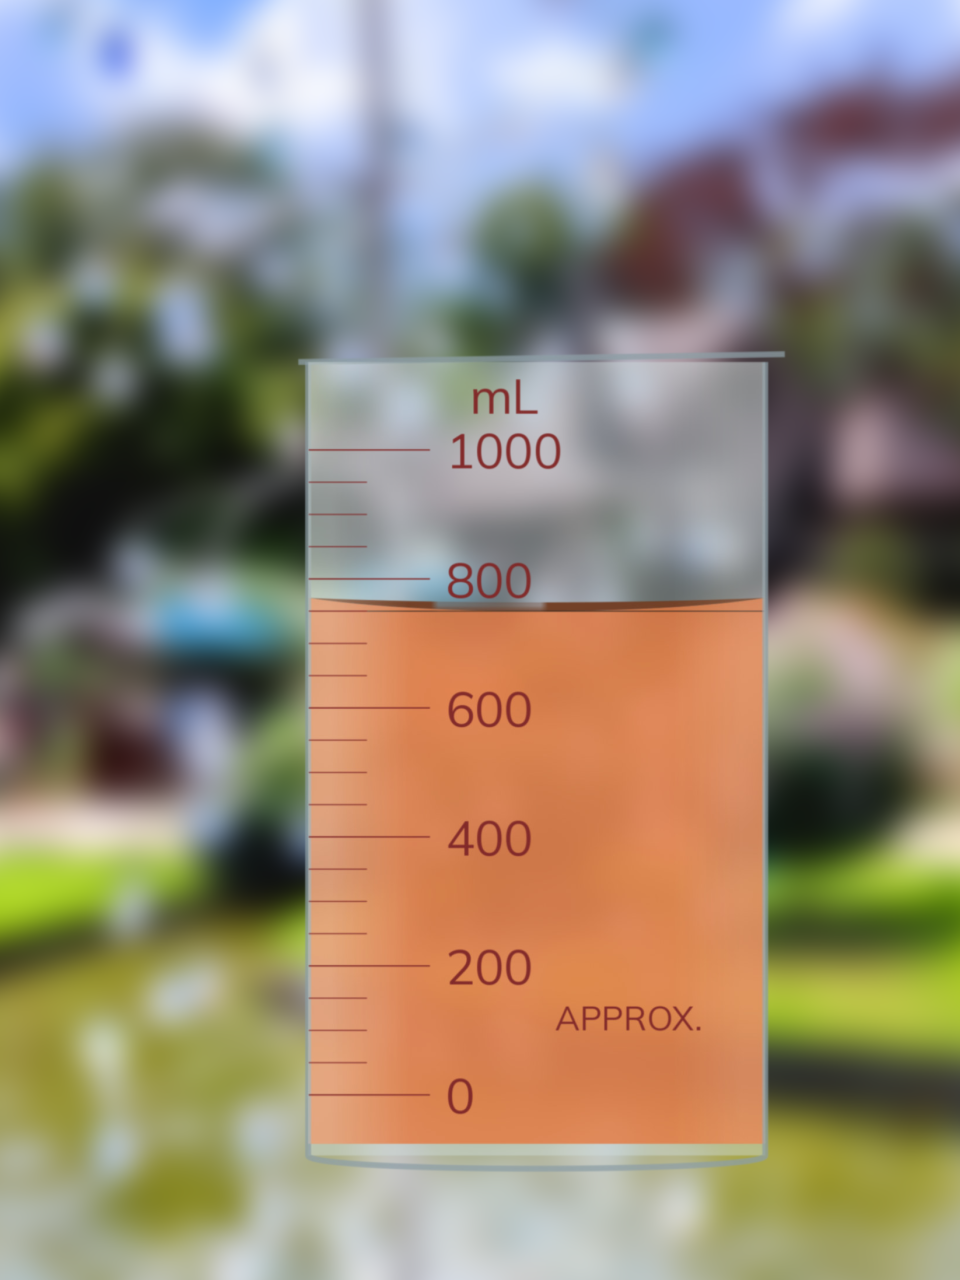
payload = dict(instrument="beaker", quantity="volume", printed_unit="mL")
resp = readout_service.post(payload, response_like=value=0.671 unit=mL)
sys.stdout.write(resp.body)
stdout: value=750 unit=mL
